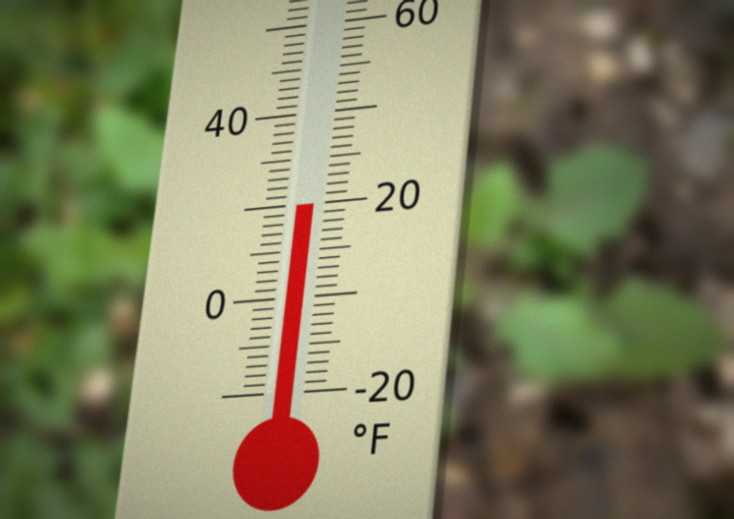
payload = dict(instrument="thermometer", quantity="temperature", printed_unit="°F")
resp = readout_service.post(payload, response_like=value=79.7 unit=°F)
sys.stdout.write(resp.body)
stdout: value=20 unit=°F
